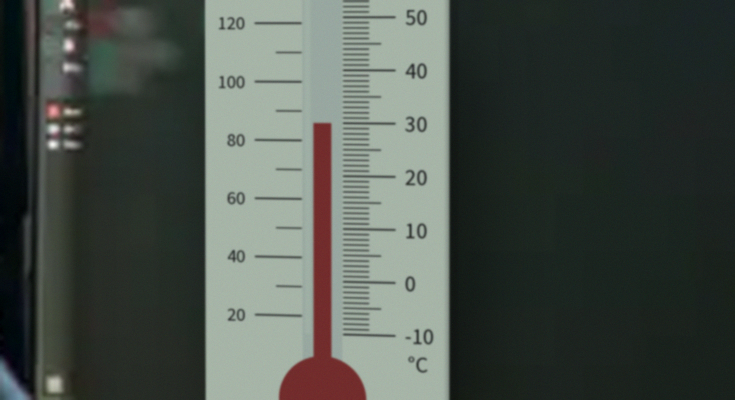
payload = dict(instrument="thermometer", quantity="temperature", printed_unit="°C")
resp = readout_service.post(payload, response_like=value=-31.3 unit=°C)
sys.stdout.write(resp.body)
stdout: value=30 unit=°C
